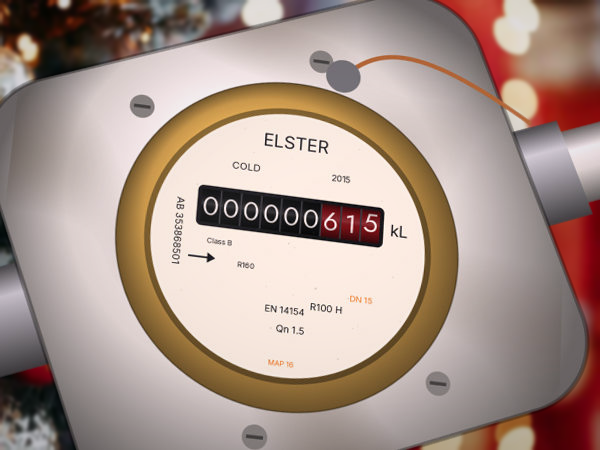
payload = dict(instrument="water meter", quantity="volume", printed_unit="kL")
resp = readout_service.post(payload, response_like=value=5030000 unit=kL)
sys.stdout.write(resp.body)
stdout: value=0.615 unit=kL
